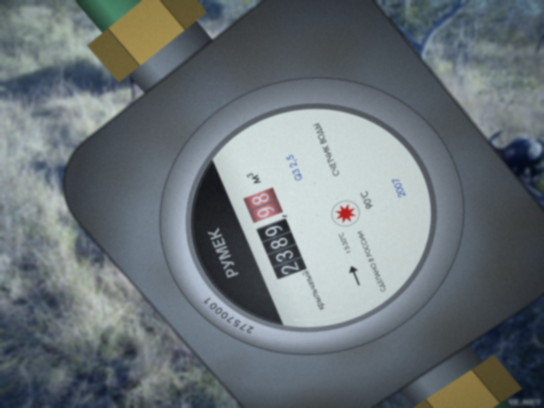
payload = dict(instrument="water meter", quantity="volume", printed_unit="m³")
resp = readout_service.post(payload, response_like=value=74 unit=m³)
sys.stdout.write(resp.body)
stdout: value=2389.98 unit=m³
